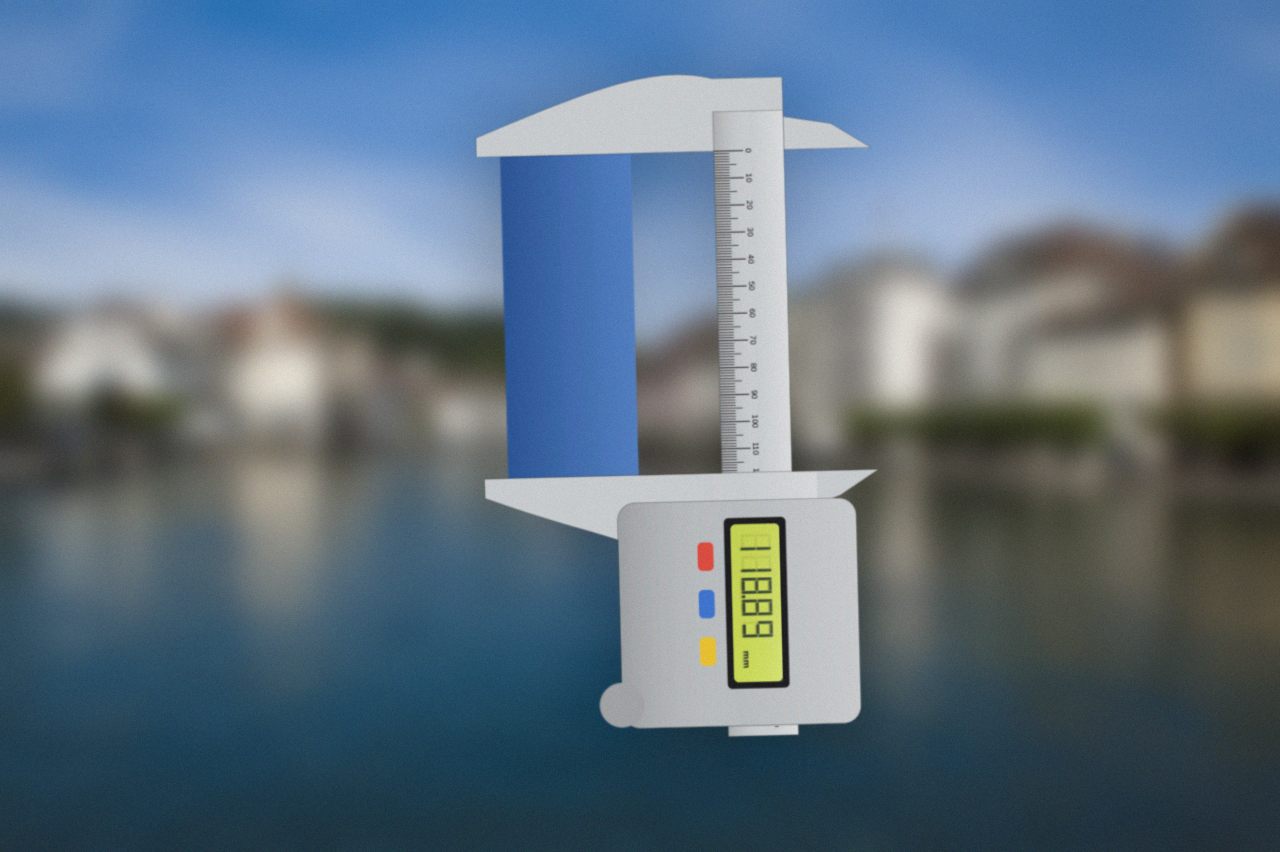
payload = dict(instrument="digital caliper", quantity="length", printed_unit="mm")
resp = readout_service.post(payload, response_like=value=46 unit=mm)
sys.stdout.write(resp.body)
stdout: value=118.89 unit=mm
